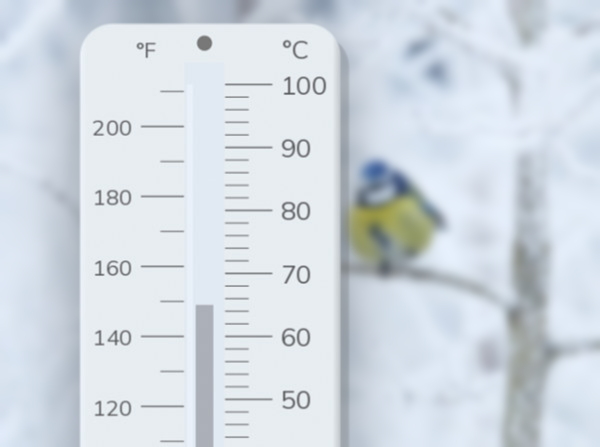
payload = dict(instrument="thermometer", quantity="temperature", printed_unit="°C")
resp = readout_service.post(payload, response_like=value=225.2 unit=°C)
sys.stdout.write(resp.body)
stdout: value=65 unit=°C
